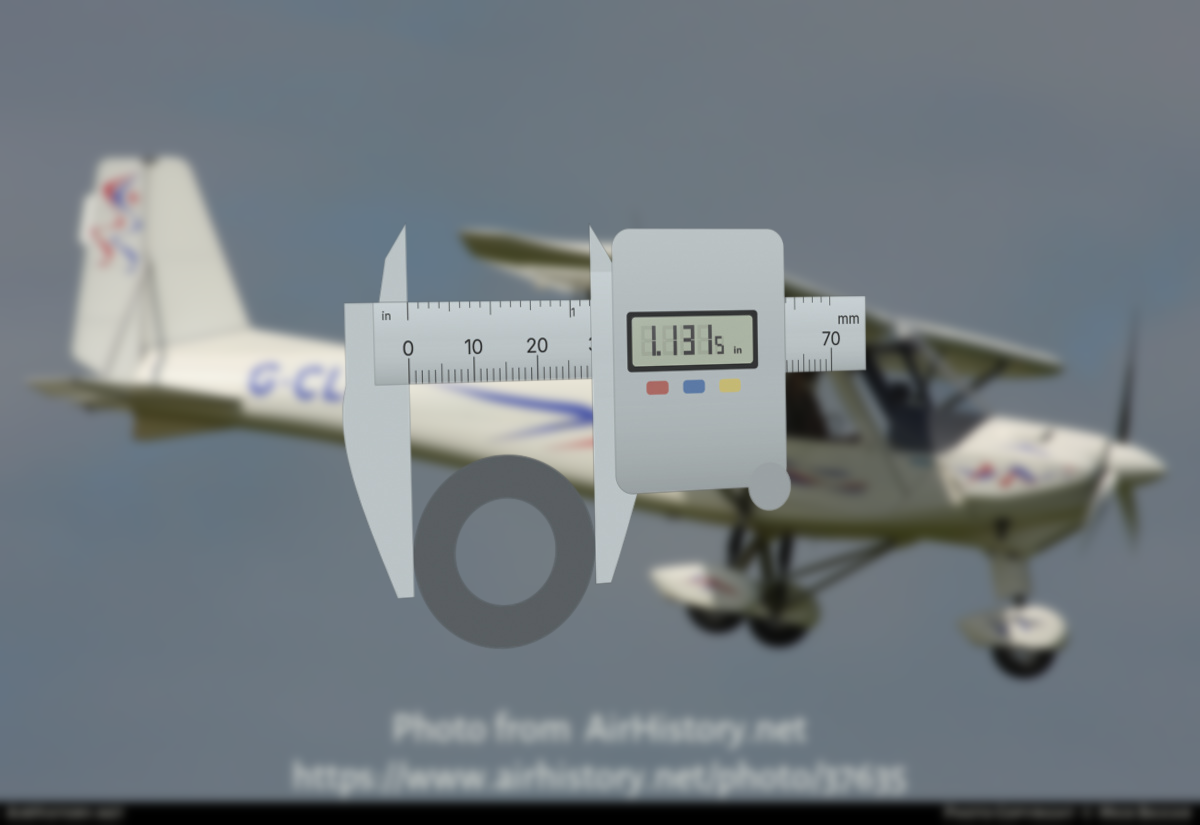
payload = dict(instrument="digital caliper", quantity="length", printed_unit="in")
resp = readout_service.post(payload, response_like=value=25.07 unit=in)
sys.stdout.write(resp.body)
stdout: value=1.1315 unit=in
